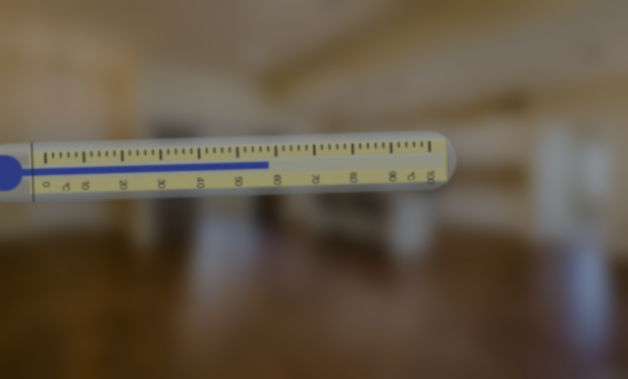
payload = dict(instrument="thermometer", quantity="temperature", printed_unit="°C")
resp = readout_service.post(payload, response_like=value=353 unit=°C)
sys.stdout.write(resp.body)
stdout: value=58 unit=°C
